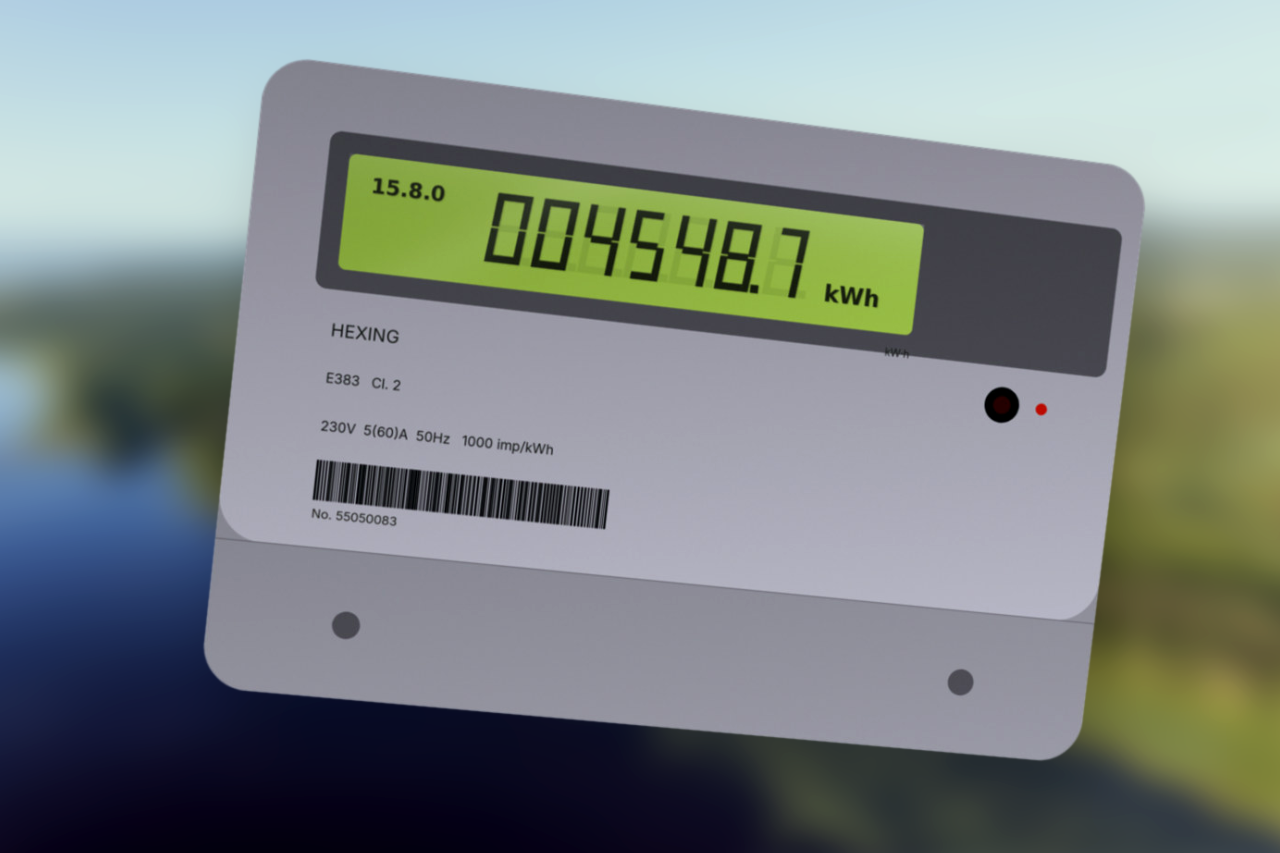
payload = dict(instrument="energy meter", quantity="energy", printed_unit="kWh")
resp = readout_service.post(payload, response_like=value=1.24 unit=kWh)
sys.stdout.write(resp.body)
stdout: value=4548.7 unit=kWh
